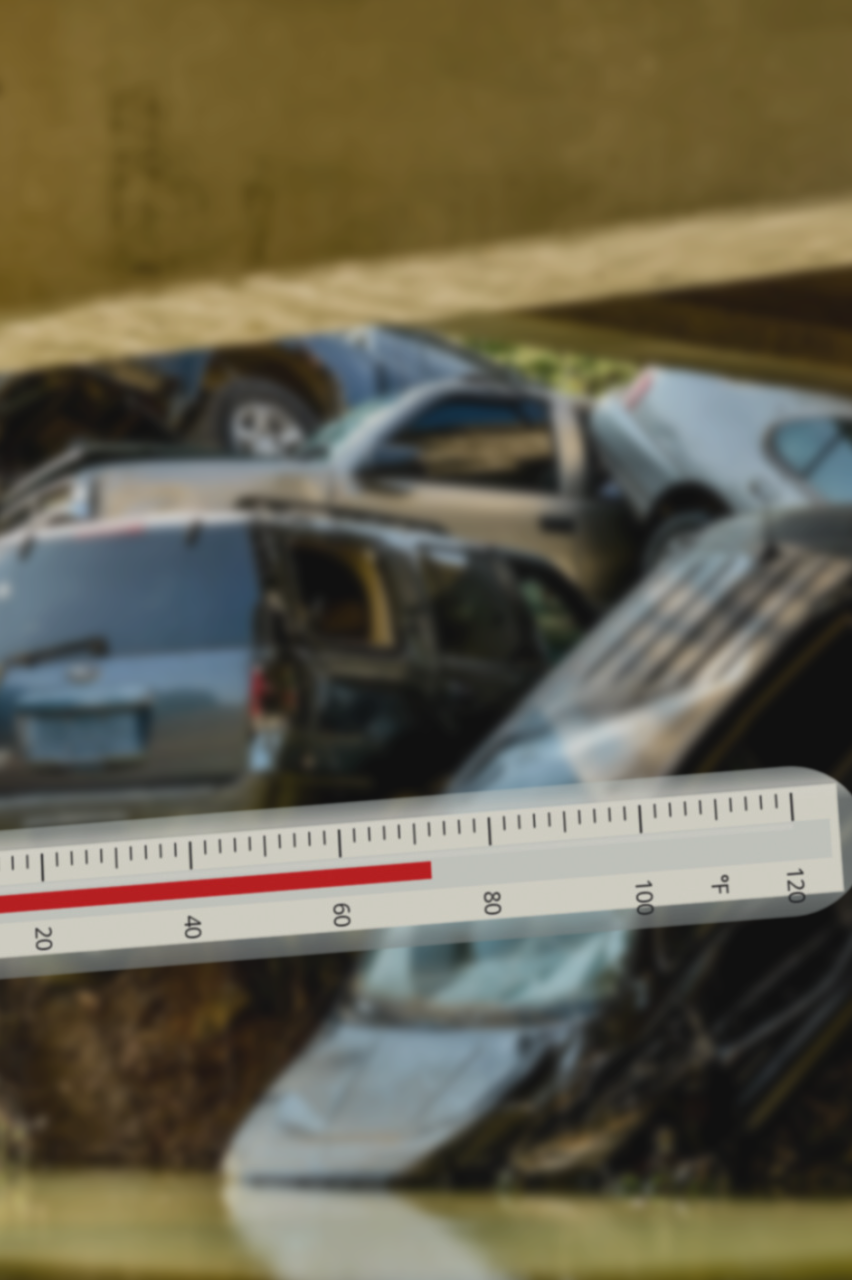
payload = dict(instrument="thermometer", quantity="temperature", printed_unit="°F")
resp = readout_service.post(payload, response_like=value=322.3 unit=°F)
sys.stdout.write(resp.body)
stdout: value=72 unit=°F
